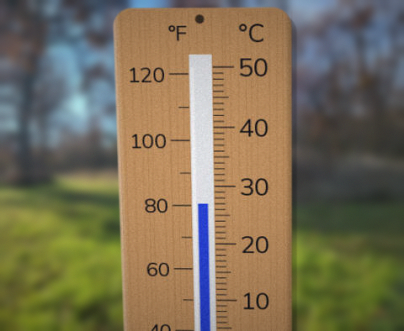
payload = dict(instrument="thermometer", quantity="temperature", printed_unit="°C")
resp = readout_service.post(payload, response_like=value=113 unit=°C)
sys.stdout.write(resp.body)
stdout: value=27 unit=°C
